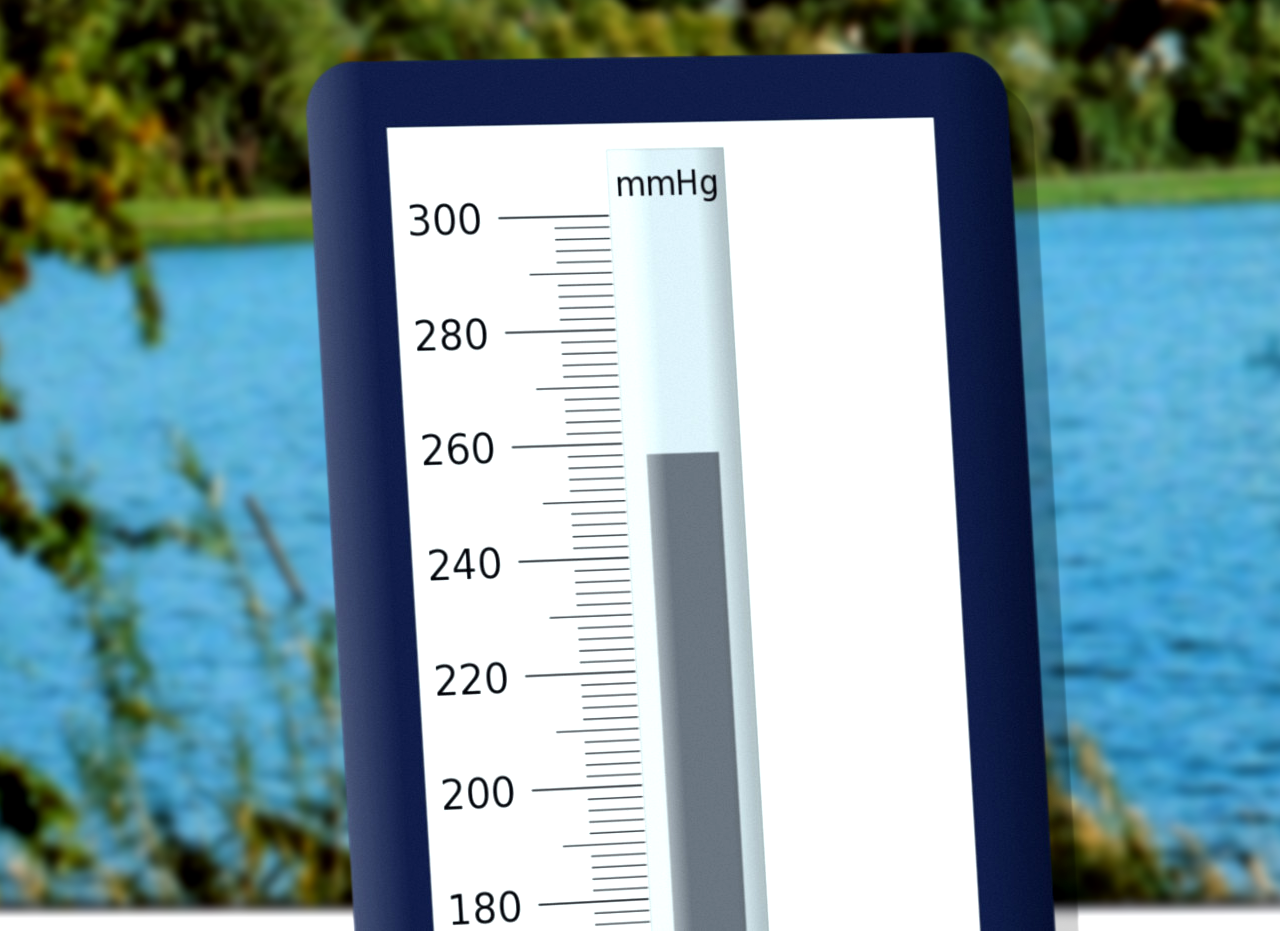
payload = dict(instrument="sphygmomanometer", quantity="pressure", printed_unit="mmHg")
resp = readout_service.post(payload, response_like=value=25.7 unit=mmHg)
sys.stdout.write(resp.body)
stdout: value=258 unit=mmHg
